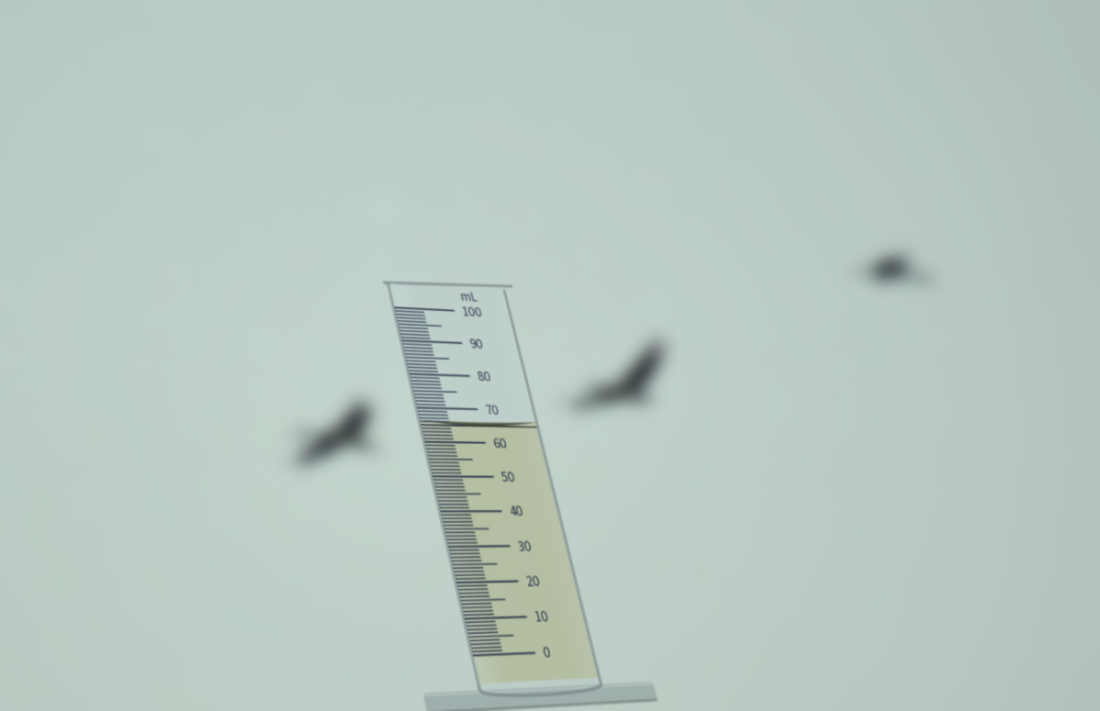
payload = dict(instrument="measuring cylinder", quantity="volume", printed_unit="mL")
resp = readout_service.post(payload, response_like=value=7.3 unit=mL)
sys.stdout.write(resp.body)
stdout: value=65 unit=mL
